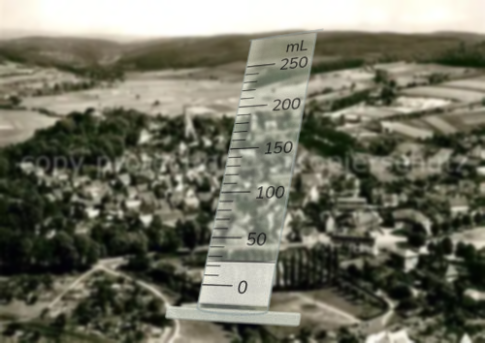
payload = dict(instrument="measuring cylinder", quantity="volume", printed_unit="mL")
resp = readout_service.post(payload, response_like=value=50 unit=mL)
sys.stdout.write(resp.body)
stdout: value=25 unit=mL
